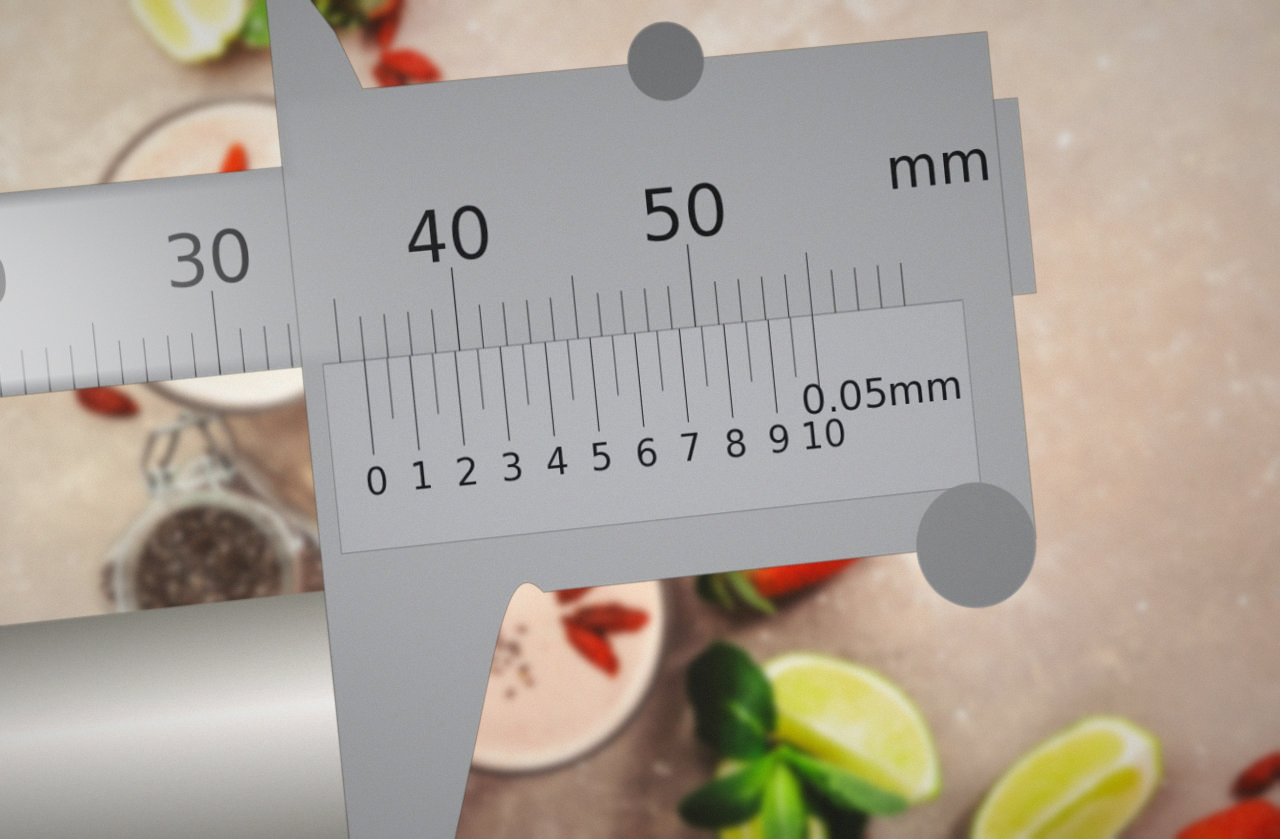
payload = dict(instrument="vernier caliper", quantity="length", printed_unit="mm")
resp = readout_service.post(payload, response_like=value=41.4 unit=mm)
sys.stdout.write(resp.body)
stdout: value=36.0 unit=mm
